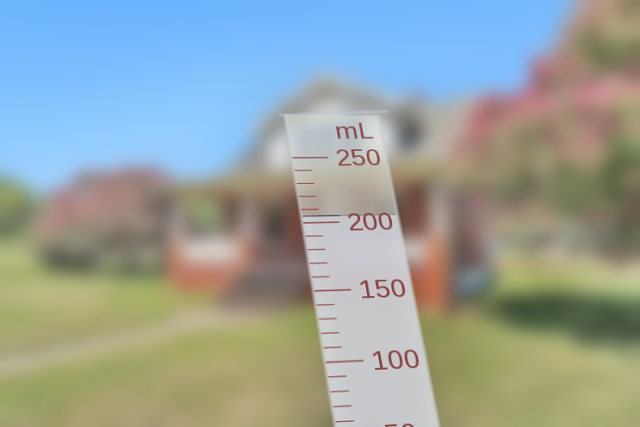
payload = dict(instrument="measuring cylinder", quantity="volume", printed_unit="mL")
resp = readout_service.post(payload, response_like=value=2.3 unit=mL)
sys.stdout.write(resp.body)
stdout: value=205 unit=mL
